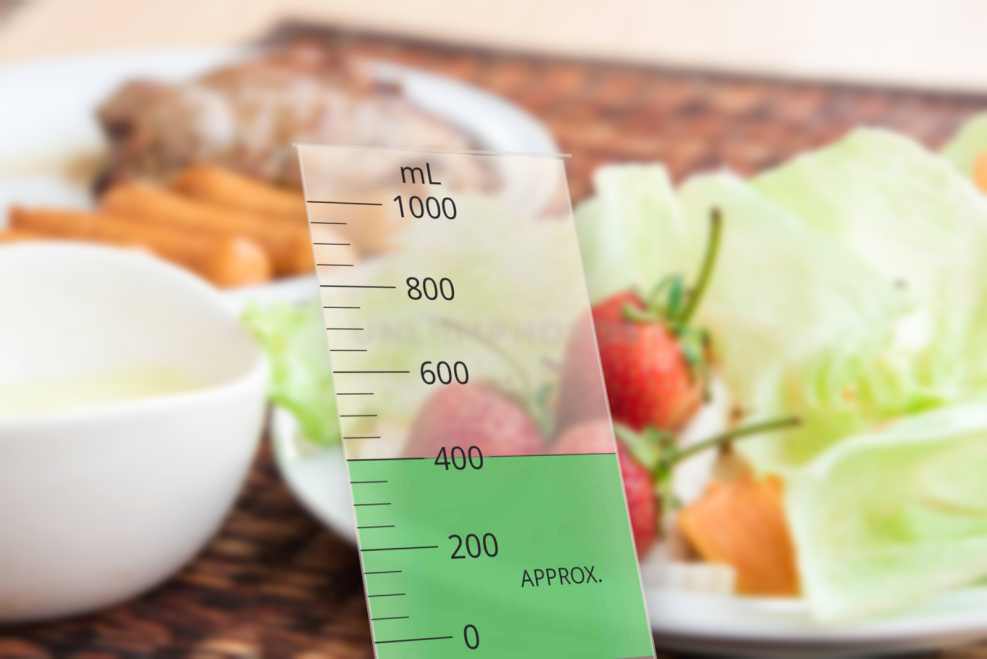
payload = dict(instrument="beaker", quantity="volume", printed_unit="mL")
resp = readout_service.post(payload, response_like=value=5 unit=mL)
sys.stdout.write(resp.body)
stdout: value=400 unit=mL
